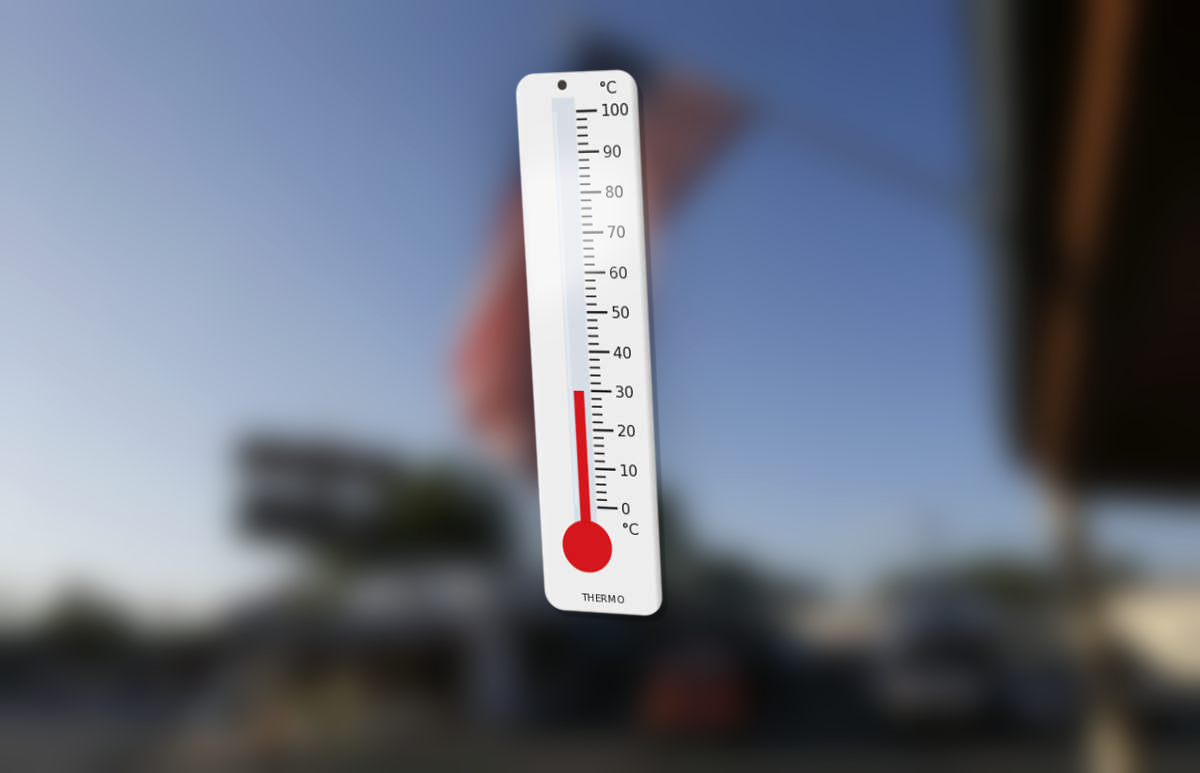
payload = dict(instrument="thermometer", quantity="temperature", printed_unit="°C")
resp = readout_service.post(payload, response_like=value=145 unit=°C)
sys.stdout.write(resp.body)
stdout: value=30 unit=°C
